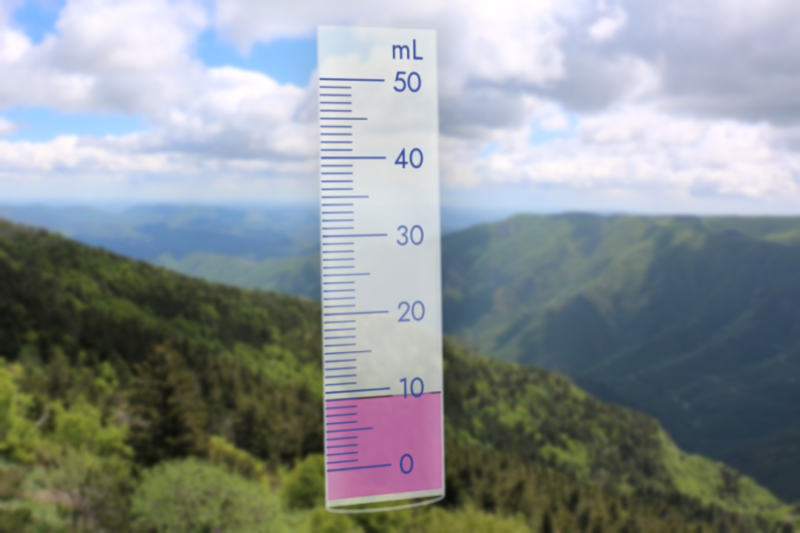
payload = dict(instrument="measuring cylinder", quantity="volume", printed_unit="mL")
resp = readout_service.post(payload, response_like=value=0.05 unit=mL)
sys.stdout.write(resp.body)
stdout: value=9 unit=mL
